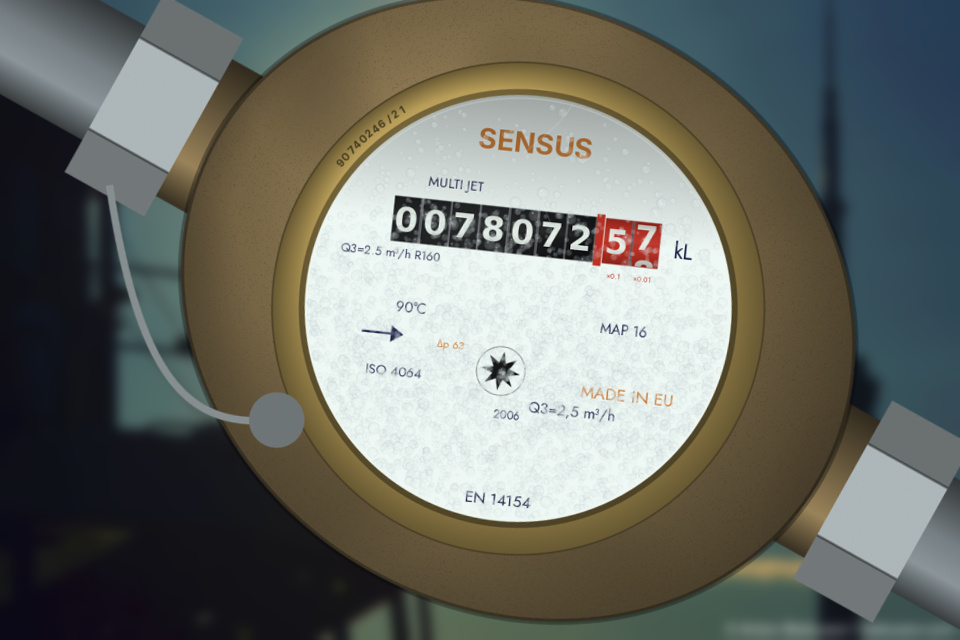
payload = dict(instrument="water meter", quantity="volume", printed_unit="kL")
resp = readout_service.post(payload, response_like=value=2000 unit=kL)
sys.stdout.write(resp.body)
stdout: value=78072.57 unit=kL
